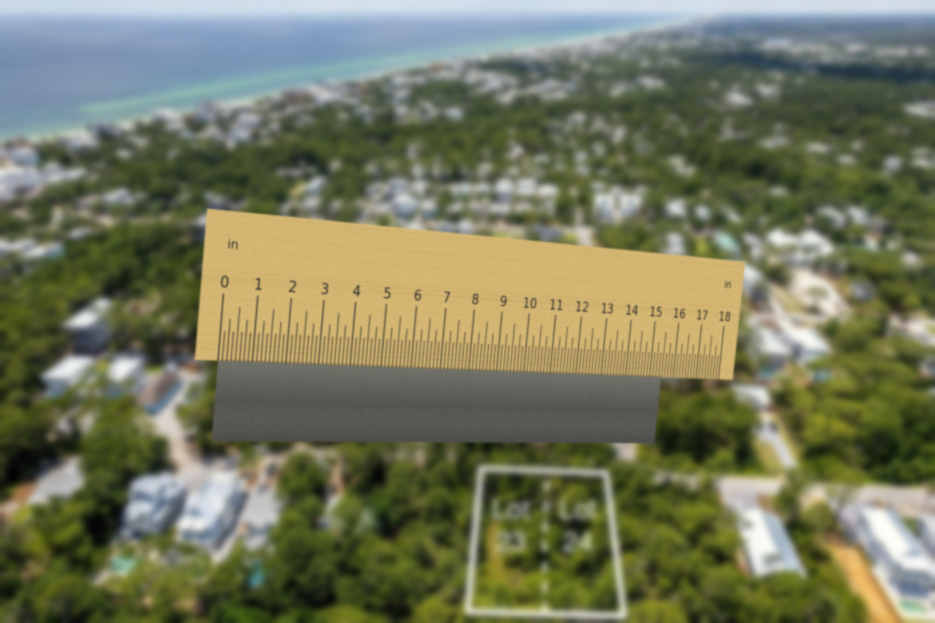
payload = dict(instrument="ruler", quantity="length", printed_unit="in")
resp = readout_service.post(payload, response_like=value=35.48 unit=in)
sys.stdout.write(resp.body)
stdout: value=15.5 unit=in
